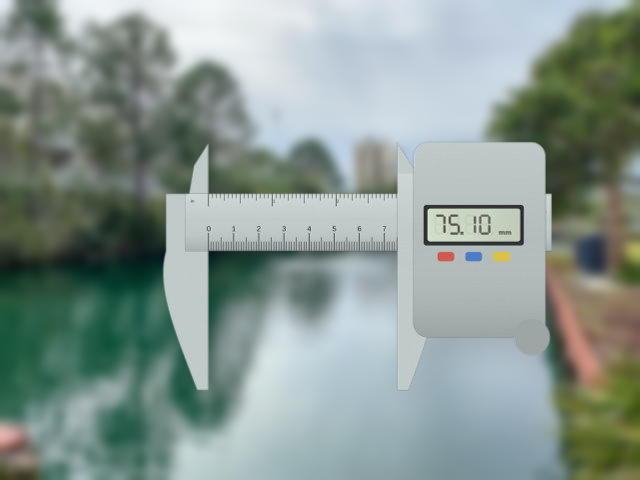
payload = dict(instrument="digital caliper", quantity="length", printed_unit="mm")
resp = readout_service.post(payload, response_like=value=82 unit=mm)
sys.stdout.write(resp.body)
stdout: value=75.10 unit=mm
